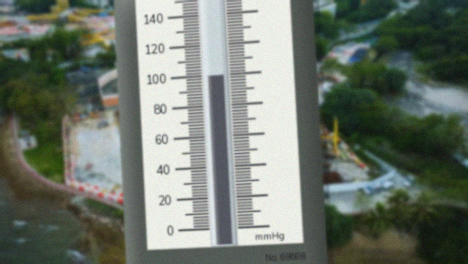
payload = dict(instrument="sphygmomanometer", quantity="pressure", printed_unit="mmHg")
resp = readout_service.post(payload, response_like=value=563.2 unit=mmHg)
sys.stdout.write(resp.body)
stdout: value=100 unit=mmHg
